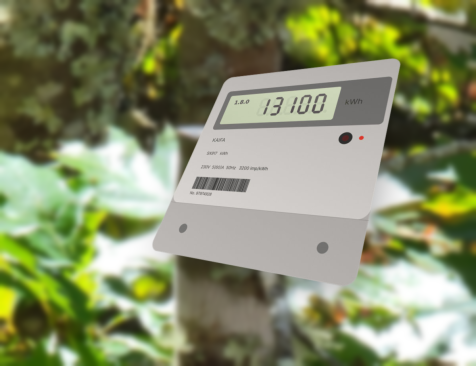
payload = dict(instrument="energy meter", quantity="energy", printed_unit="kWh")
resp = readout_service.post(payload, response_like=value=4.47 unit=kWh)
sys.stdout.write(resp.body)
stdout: value=13100 unit=kWh
